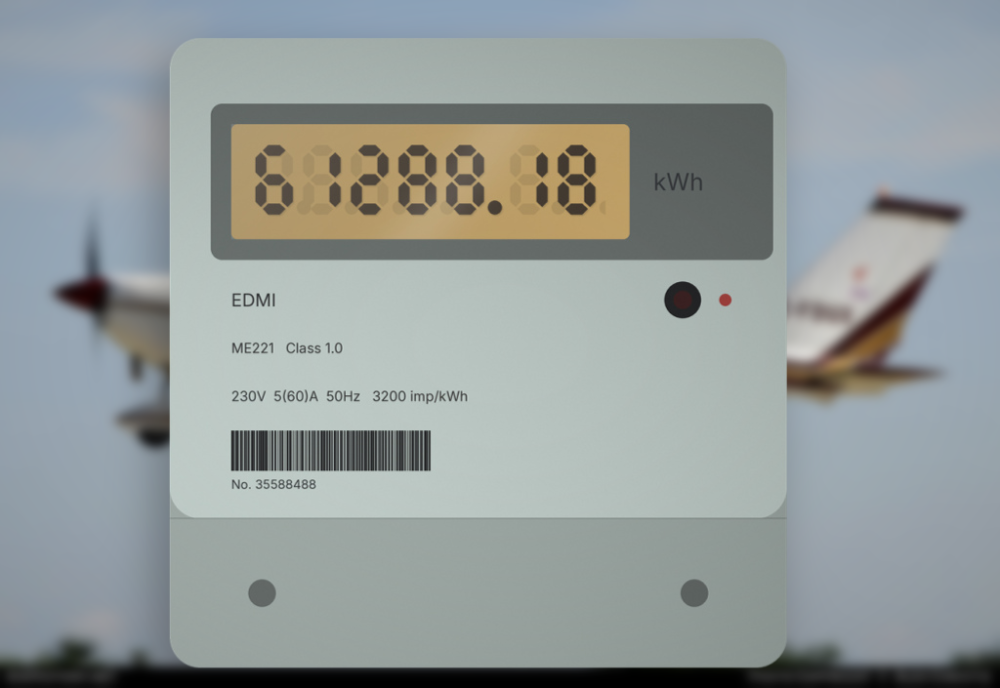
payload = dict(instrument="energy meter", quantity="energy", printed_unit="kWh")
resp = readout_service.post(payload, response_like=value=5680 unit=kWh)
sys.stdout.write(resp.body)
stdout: value=61288.18 unit=kWh
